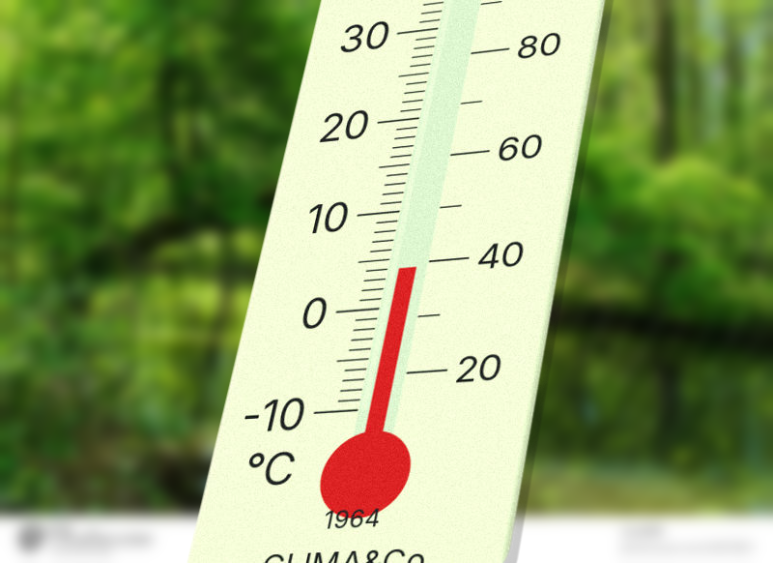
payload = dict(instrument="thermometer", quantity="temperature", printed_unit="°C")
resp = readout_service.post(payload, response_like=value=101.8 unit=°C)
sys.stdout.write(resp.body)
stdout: value=4 unit=°C
